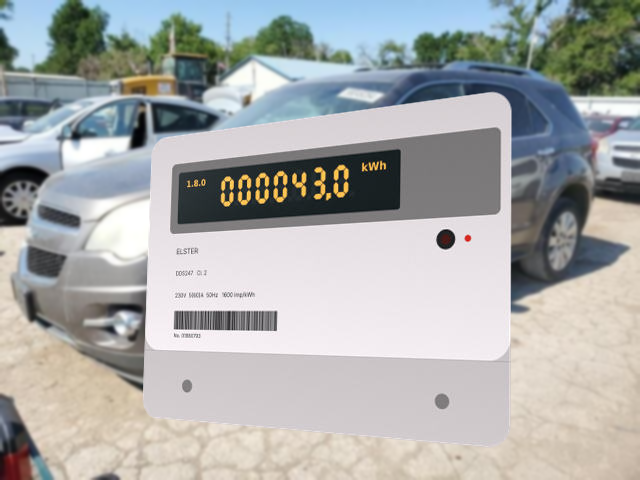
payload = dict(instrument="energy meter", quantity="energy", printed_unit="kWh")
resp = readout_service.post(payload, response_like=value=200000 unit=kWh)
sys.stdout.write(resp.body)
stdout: value=43.0 unit=kWh
